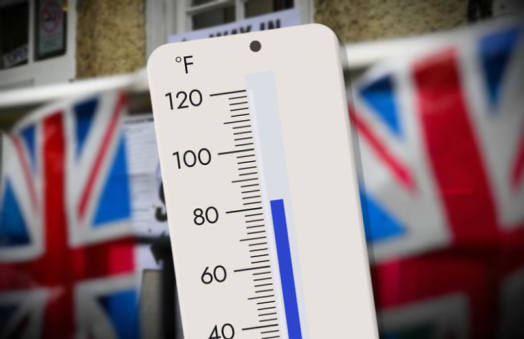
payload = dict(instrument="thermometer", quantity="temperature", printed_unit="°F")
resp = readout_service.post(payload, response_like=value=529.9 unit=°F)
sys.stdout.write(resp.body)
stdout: value=82 unit=°F
